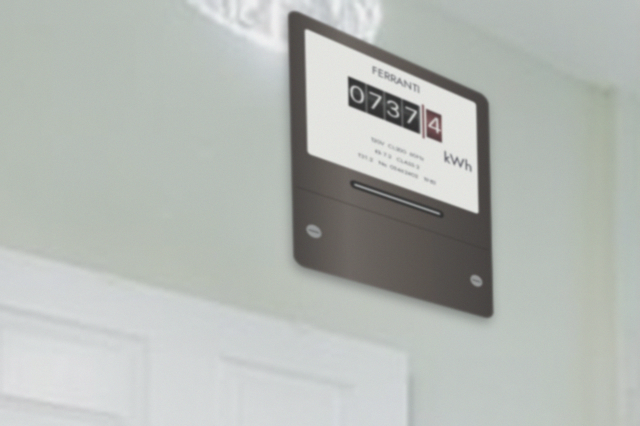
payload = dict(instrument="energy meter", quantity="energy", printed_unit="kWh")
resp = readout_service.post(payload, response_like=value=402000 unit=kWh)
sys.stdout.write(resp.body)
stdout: value=737.4 unit=kWh
